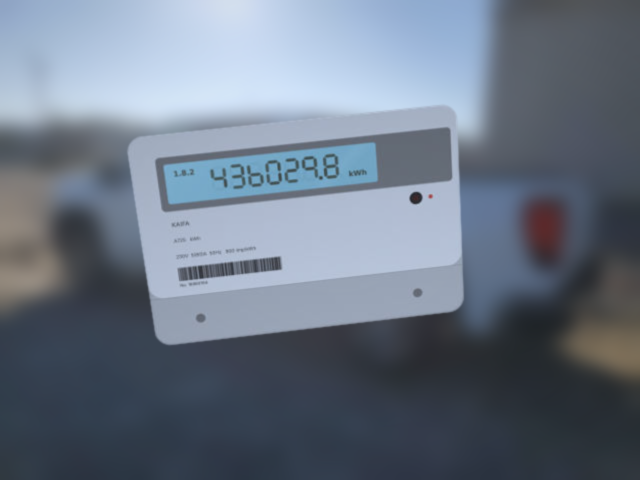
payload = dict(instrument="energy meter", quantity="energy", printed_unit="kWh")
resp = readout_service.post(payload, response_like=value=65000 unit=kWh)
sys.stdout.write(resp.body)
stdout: value=436029.8 unit=kWh
